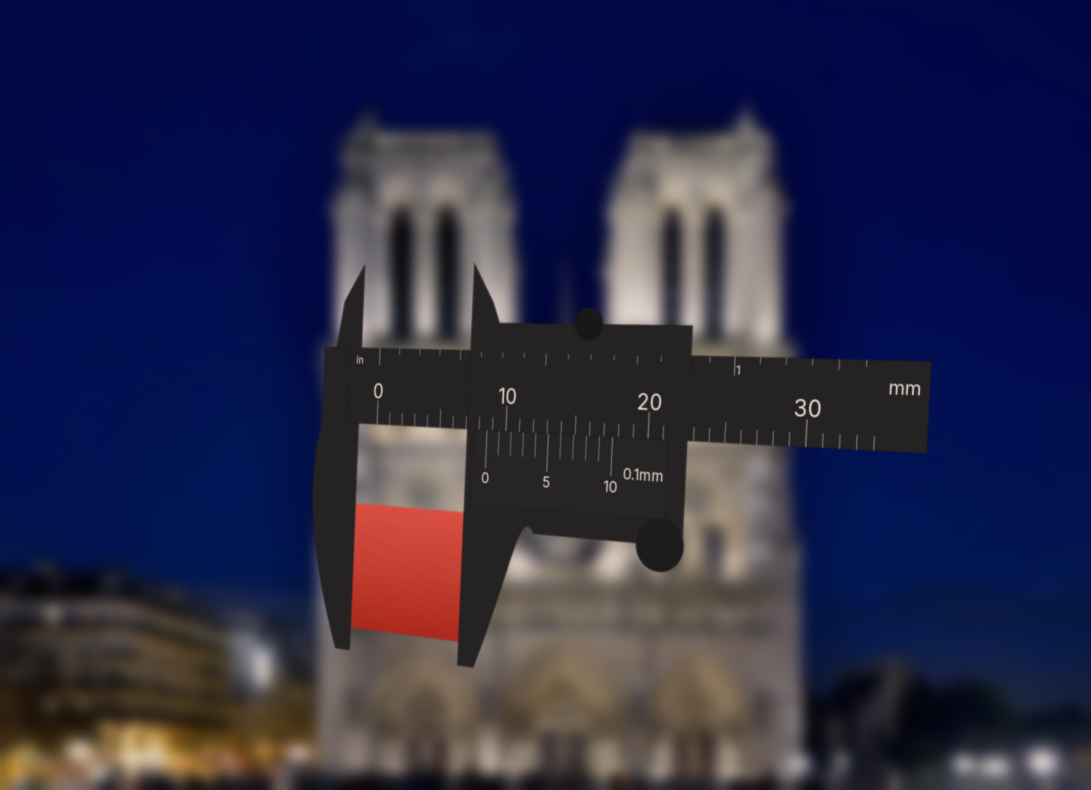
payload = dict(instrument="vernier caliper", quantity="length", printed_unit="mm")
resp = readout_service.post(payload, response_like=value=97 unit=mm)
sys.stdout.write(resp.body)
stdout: value=8.6 unit=mm
